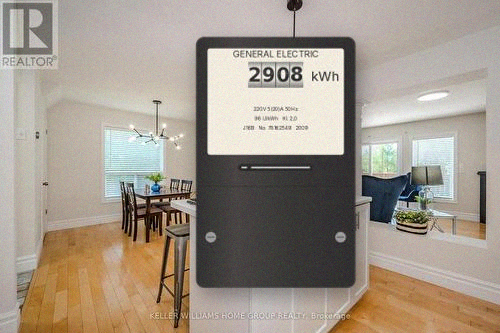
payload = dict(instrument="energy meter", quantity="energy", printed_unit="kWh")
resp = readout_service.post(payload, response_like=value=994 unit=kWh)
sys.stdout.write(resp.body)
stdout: value=2908 unit=kWh
